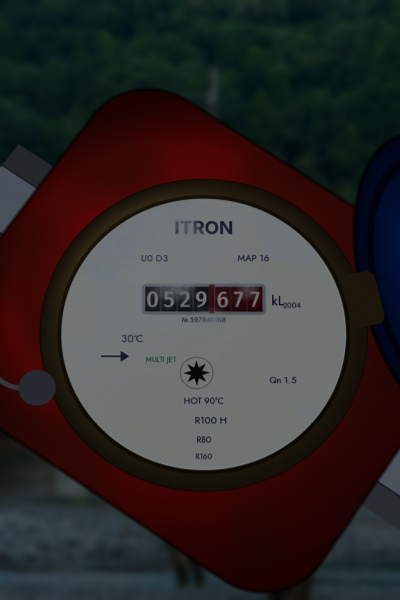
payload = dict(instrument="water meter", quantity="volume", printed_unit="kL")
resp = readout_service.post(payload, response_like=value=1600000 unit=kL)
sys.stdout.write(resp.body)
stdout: value=529.677 unit=kL
